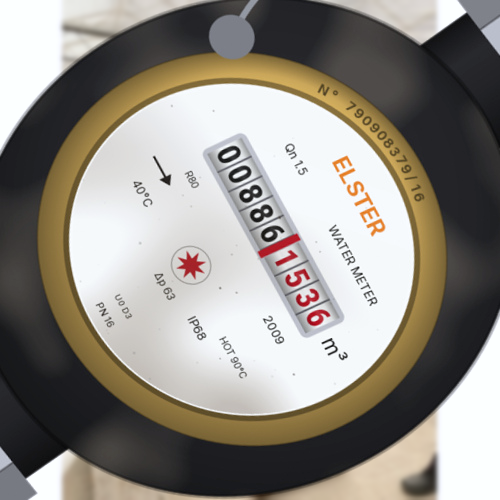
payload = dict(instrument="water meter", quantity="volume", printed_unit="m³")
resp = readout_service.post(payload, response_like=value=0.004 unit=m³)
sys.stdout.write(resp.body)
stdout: value=886.1536 unit=m³
